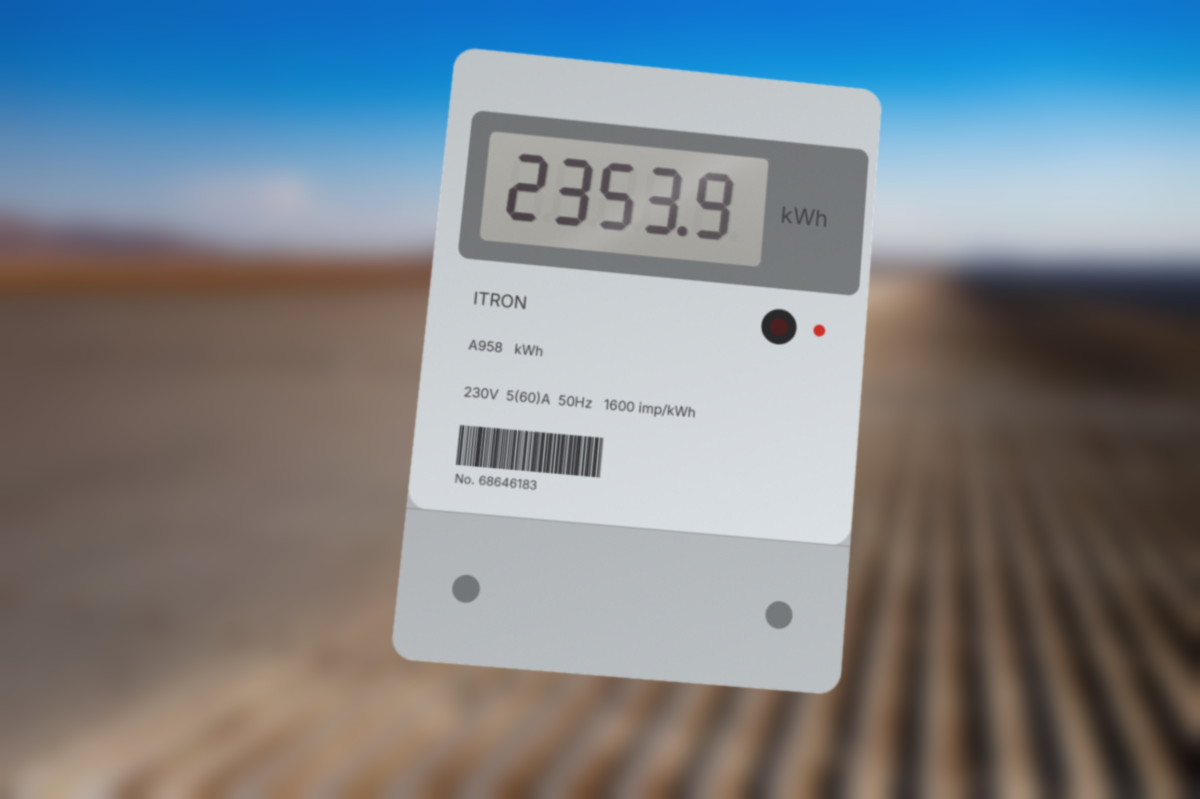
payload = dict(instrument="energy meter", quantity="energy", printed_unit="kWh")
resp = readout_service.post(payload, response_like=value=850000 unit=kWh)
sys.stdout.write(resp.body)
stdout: value=2353.9 unit=kWh
